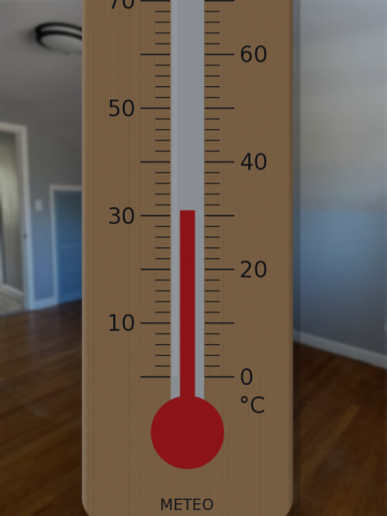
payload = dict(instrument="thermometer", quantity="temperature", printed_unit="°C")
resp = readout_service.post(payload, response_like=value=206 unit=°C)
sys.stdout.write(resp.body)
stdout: value=31 unit=°C
